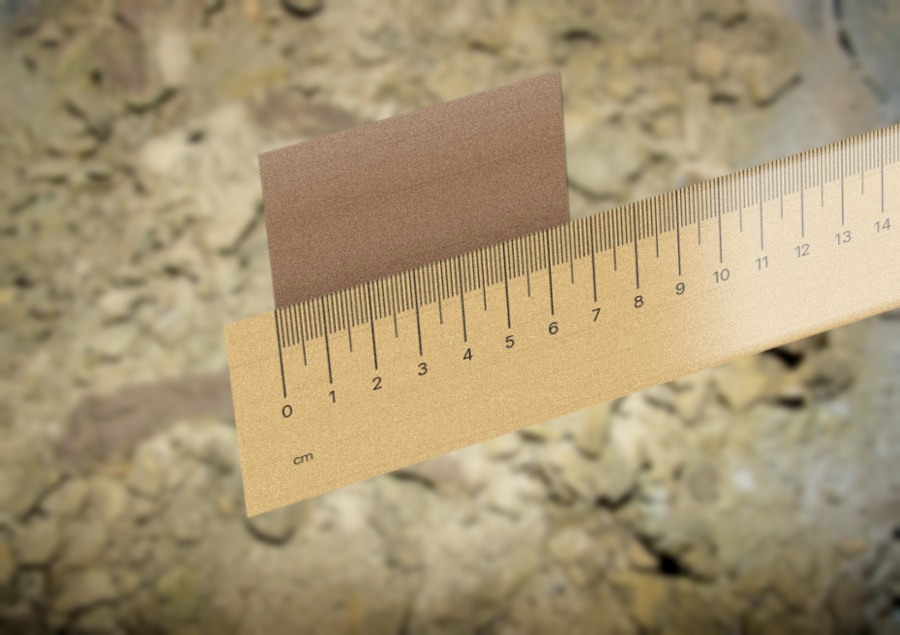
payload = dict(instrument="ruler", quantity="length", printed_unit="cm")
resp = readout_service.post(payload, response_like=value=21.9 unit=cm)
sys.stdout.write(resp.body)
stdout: value=6.5 unit=cm
